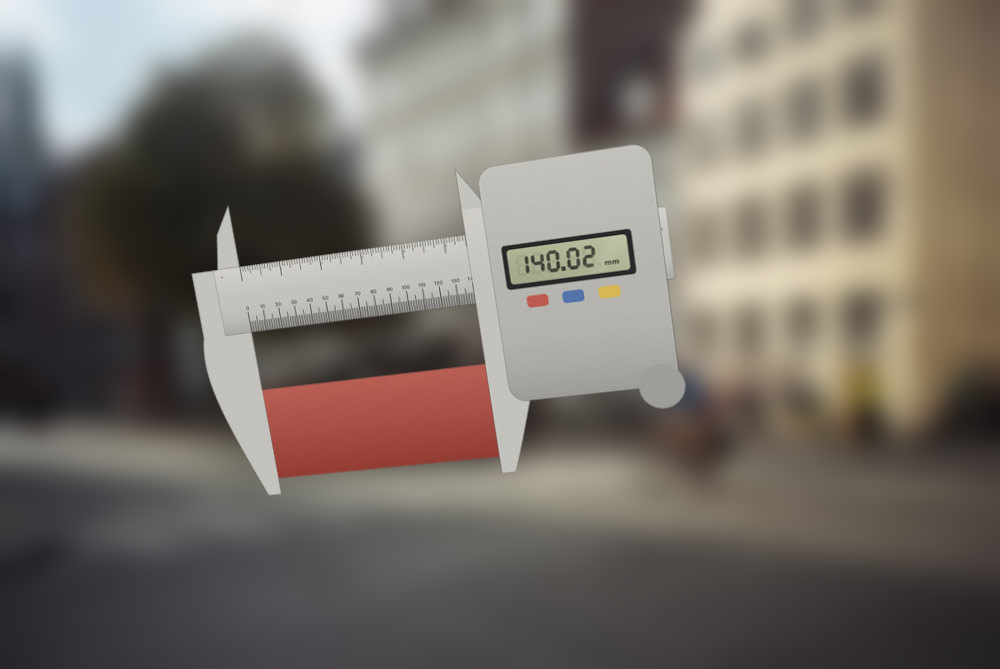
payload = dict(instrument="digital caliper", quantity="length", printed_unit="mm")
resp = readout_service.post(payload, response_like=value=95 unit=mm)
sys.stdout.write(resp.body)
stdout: value=140.02 unit=mm
